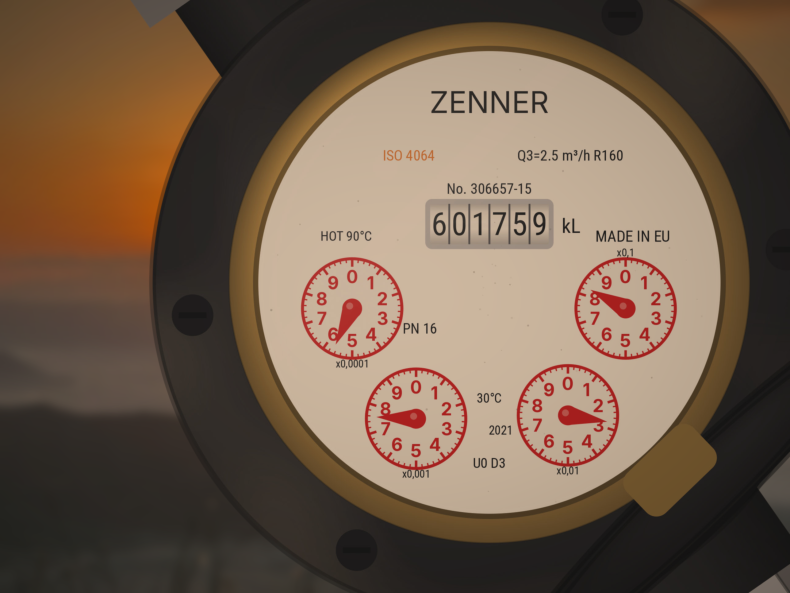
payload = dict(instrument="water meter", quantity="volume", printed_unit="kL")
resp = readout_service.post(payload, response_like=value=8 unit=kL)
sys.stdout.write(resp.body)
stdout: value=601759.8275 unit=kL
